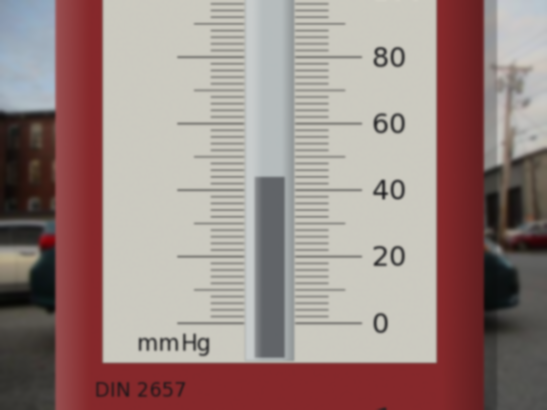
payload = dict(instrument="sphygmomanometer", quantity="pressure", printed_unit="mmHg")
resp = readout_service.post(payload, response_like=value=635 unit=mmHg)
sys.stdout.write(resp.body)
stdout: value=44 unit=mmHg
